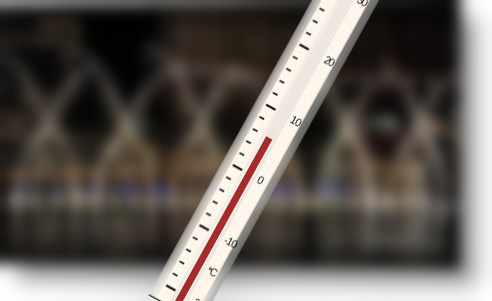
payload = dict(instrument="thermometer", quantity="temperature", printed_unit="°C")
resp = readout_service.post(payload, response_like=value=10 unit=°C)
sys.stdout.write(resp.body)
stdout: value=6 unit=°C
